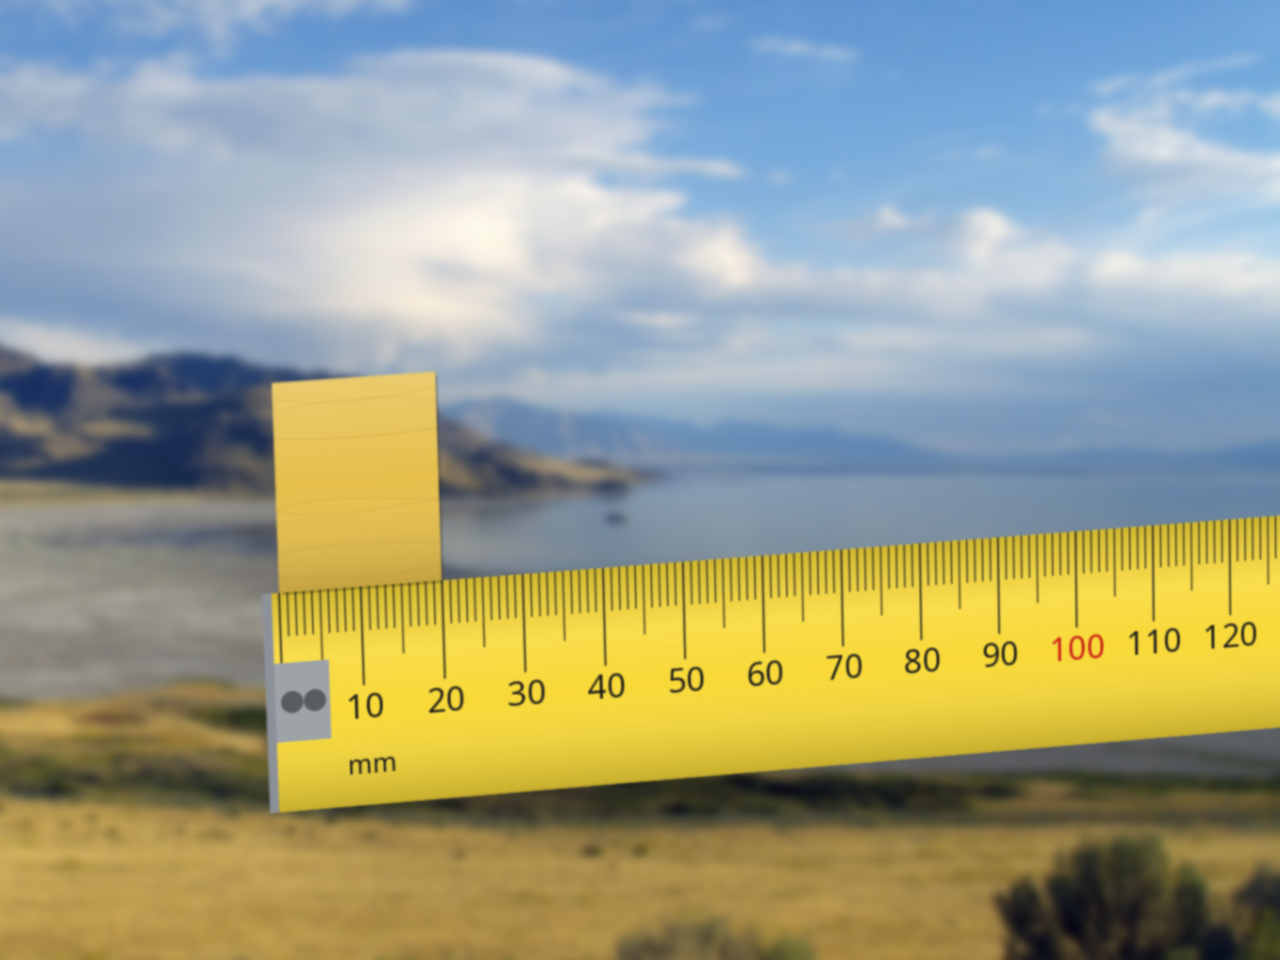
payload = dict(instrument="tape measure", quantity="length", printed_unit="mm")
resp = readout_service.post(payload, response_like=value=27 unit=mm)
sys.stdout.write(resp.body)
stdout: value=20 unit=mm
